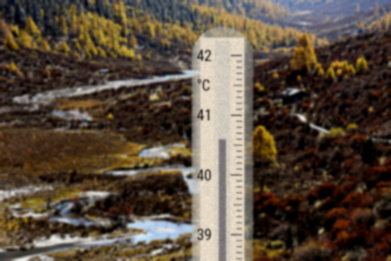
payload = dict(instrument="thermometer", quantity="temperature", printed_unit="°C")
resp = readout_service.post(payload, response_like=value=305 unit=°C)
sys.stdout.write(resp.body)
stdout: value=40.6 unit=°C
